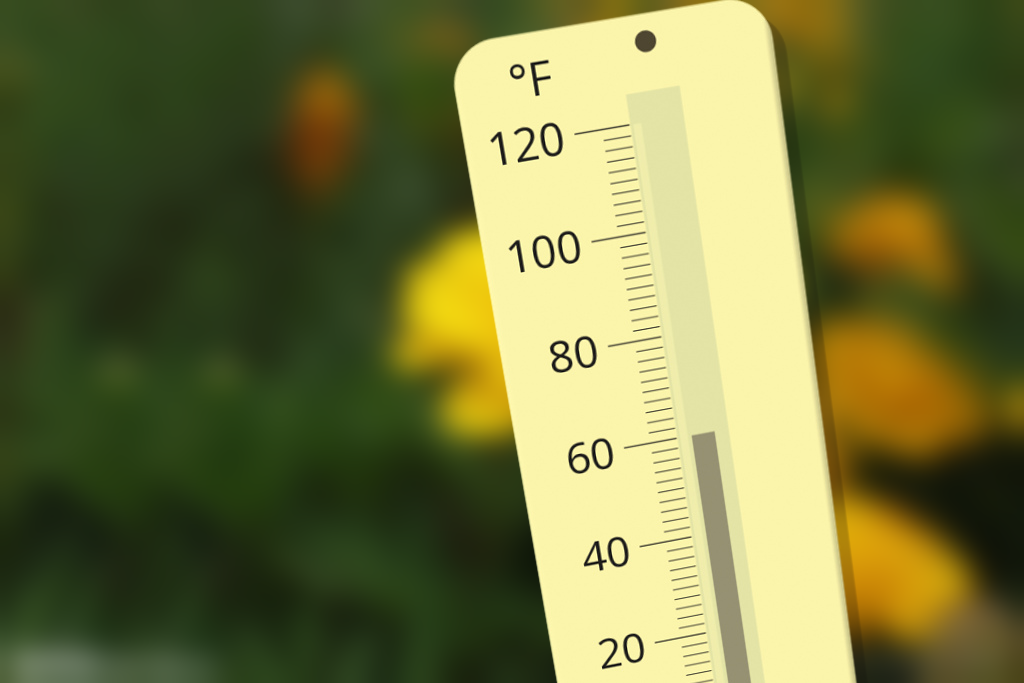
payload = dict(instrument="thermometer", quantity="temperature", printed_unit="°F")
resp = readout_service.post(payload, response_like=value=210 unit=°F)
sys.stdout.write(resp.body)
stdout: value=60 unit=°F
